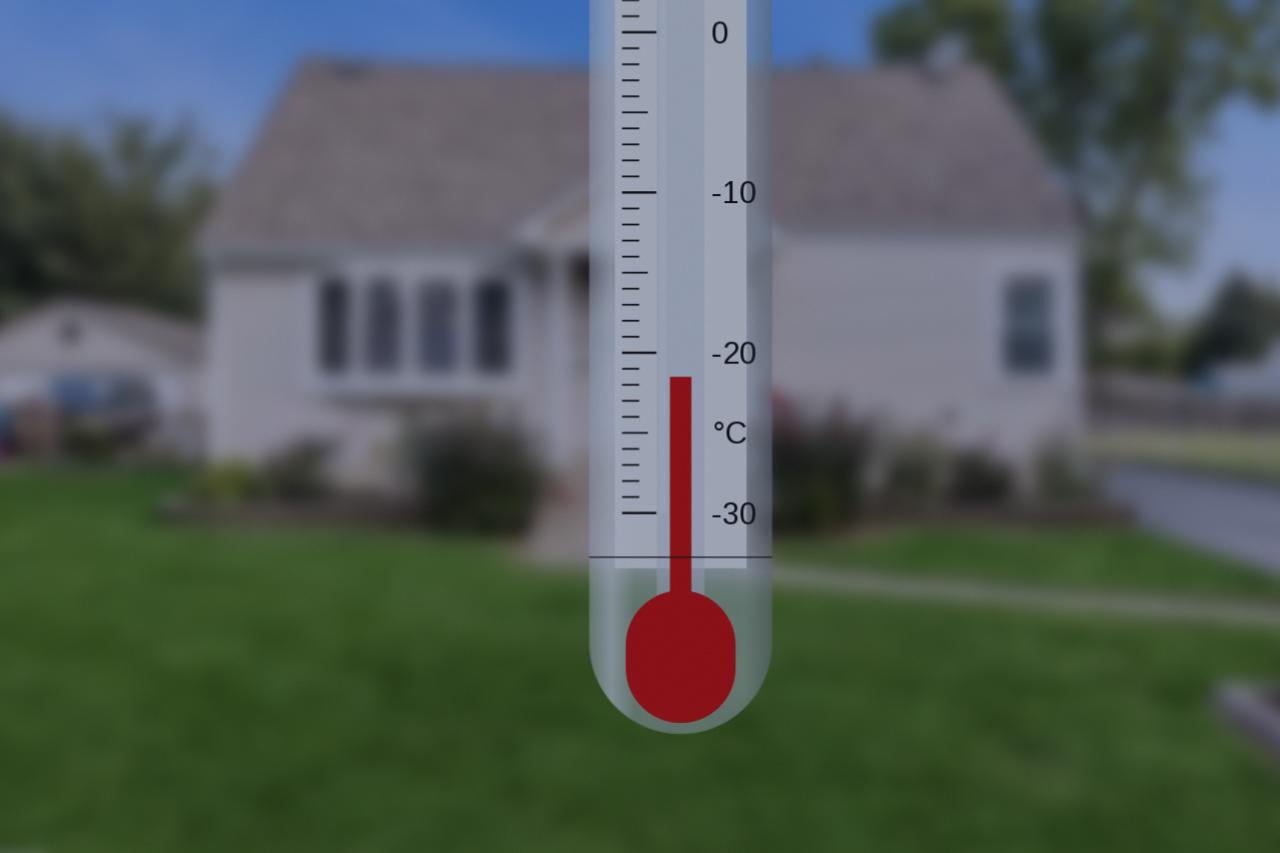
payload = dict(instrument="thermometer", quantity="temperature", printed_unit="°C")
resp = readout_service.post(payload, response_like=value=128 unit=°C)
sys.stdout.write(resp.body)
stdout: value=-21.5 unit=°C
